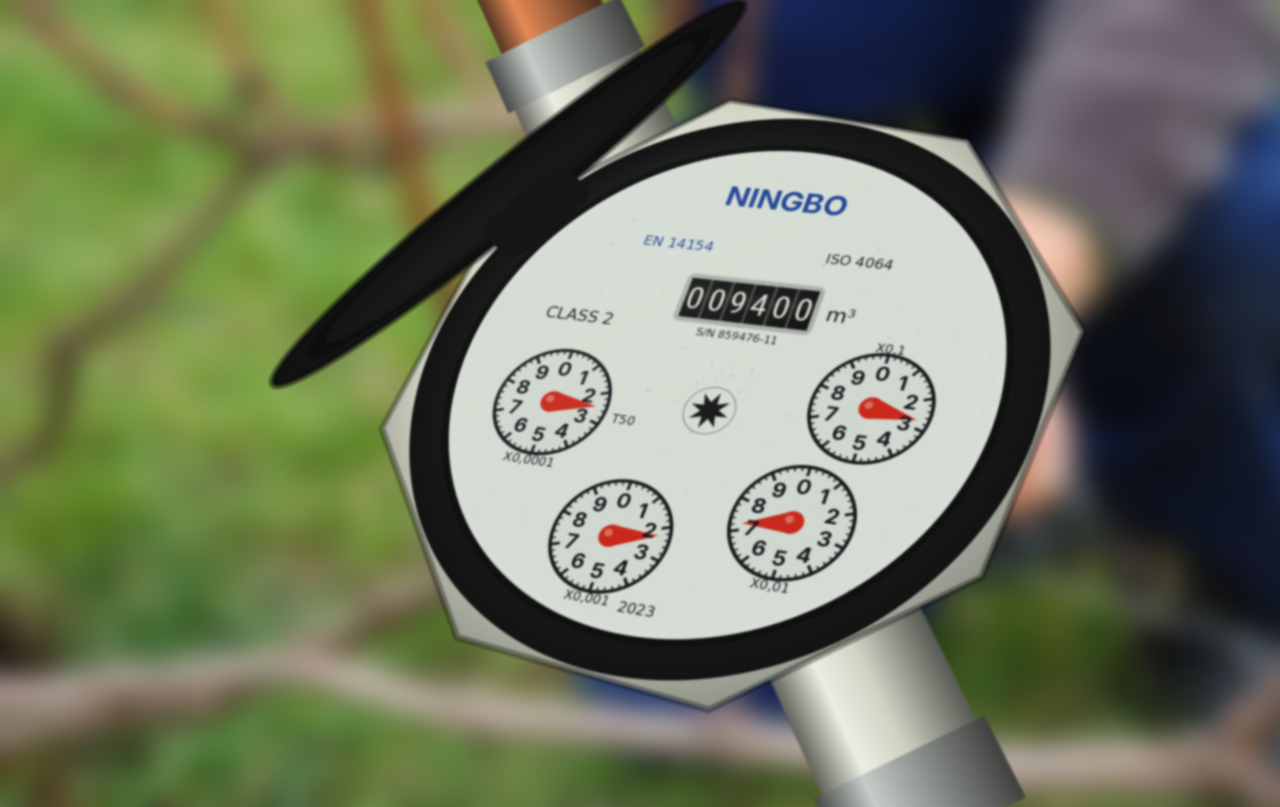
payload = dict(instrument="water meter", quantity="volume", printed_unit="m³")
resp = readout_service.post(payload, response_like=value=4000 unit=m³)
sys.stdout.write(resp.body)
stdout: value=9400.2722 unit=m³
